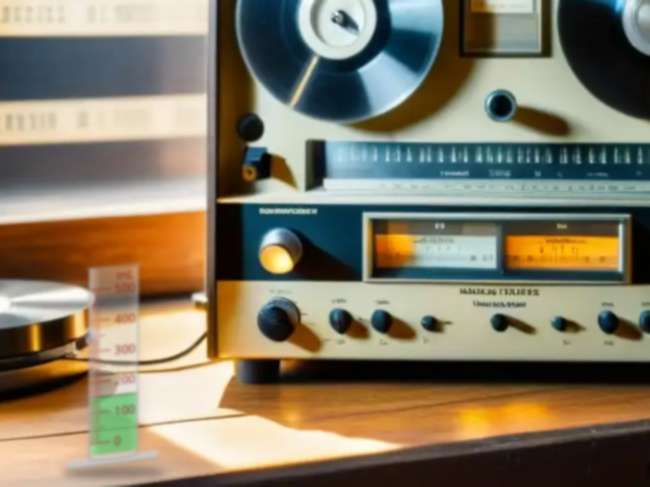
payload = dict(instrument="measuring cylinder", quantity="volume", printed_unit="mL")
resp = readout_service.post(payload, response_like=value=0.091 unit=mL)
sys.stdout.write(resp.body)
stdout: value=150 unit=mL
